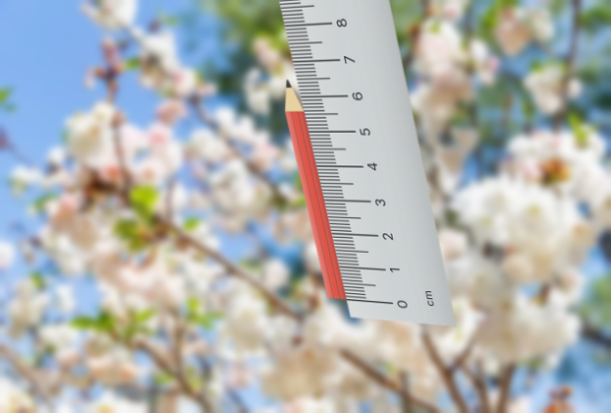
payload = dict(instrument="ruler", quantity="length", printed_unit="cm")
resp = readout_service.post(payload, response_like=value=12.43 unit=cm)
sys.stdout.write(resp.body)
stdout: value=6.5 unit=cm
